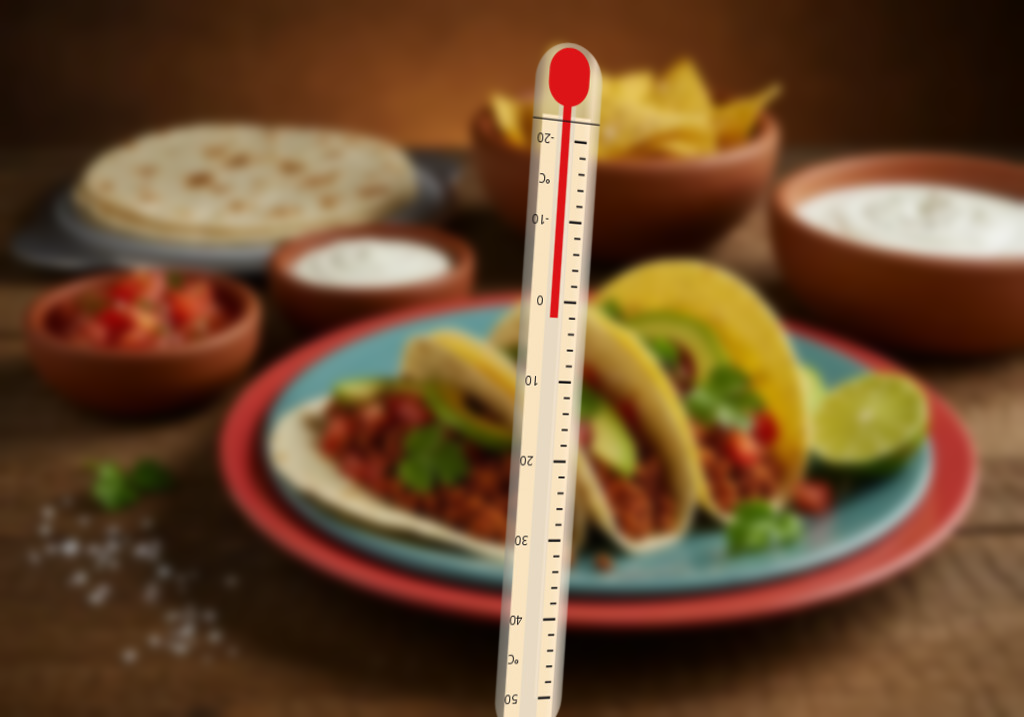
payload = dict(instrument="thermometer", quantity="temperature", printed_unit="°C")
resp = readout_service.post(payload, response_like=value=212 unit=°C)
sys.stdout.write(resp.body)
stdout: value=2 unit=°C
